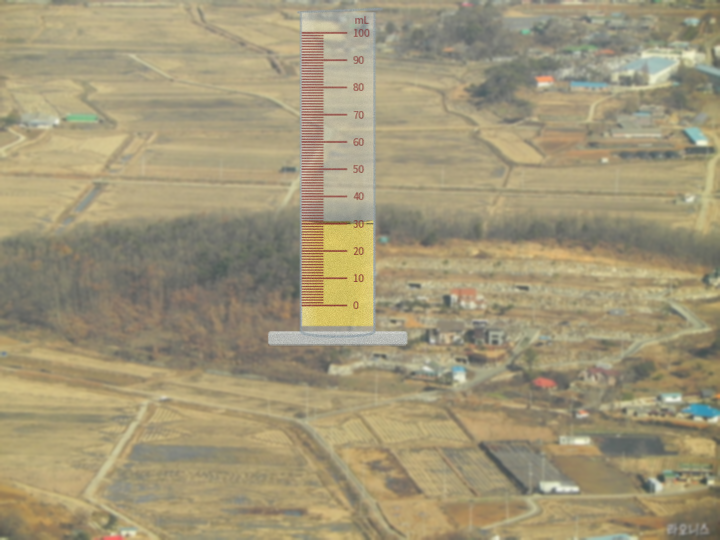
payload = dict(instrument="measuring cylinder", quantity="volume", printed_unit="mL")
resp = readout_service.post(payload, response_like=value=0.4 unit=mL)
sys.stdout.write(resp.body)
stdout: value=30 unit=mL
